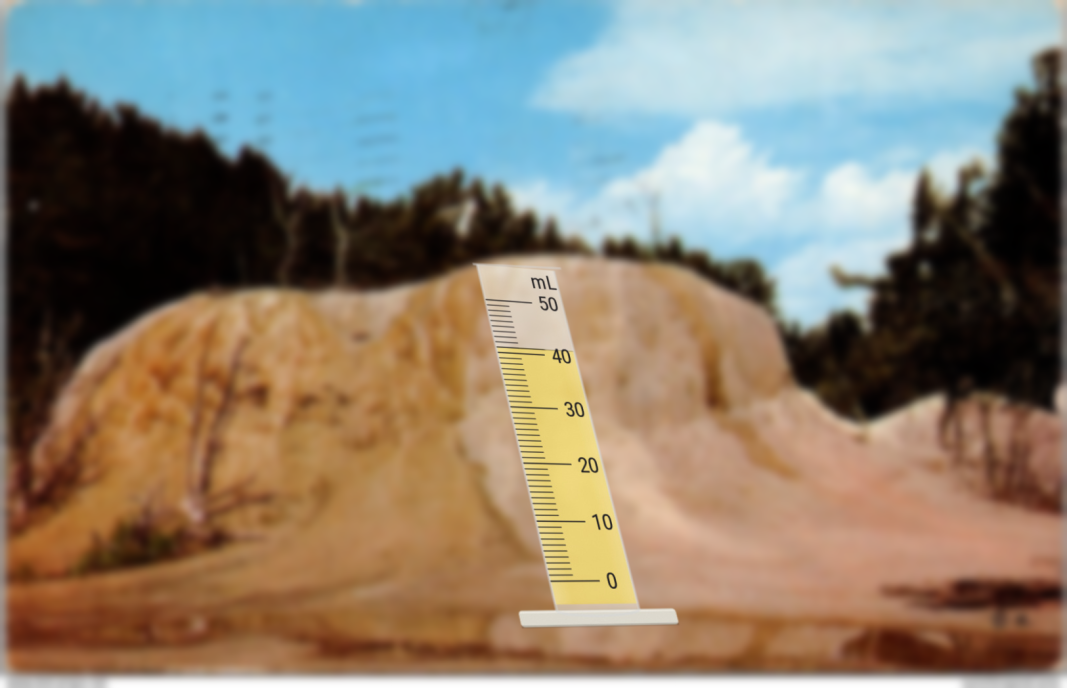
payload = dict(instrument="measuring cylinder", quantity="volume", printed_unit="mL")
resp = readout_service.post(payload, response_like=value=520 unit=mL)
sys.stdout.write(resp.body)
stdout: value=41 unit=mL
